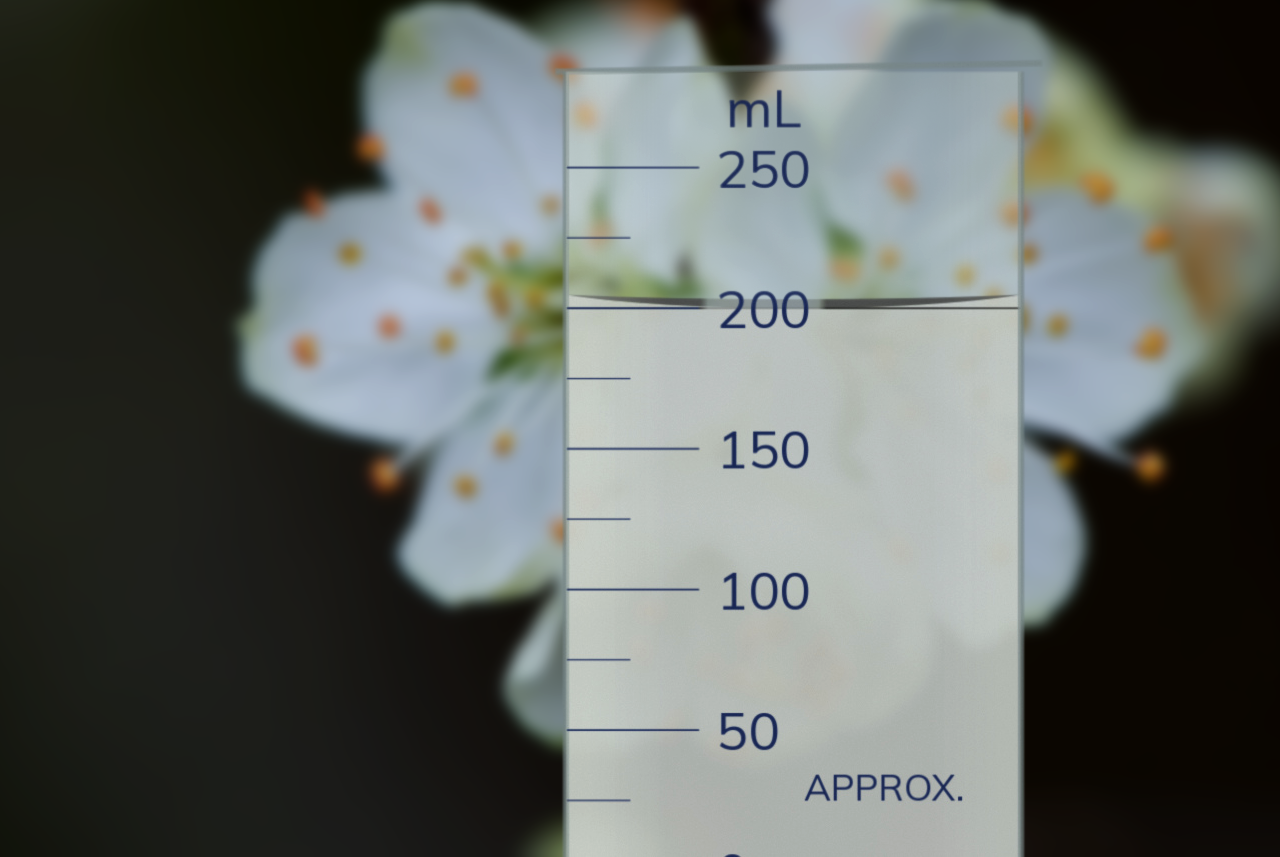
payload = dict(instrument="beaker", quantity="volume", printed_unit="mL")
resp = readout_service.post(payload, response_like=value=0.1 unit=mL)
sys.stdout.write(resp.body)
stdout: value=200 unit=mL
